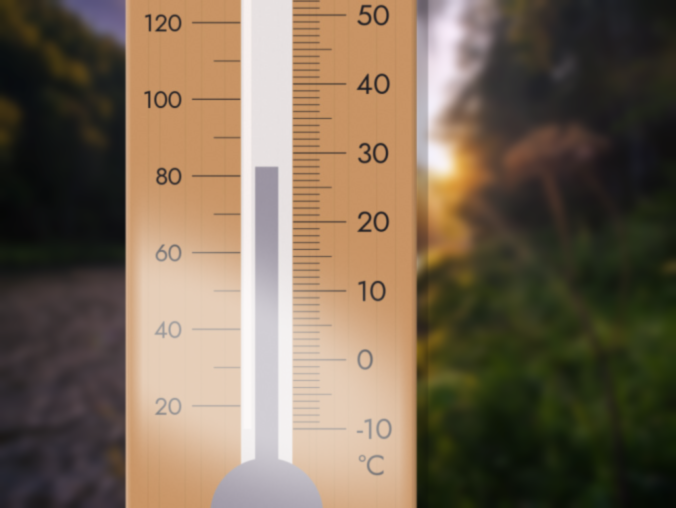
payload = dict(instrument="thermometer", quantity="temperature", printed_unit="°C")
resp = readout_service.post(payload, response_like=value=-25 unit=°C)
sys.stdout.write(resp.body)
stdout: value=28 unit=°C
